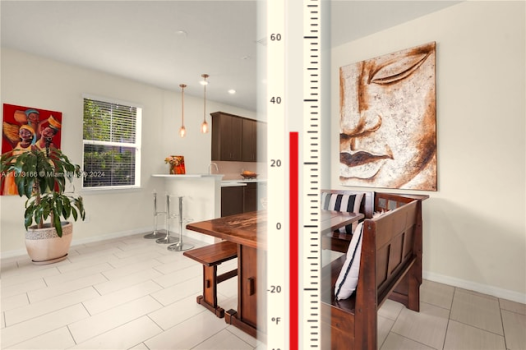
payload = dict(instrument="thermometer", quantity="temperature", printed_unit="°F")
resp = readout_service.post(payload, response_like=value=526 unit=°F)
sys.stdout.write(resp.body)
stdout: value=30 unit=°F
